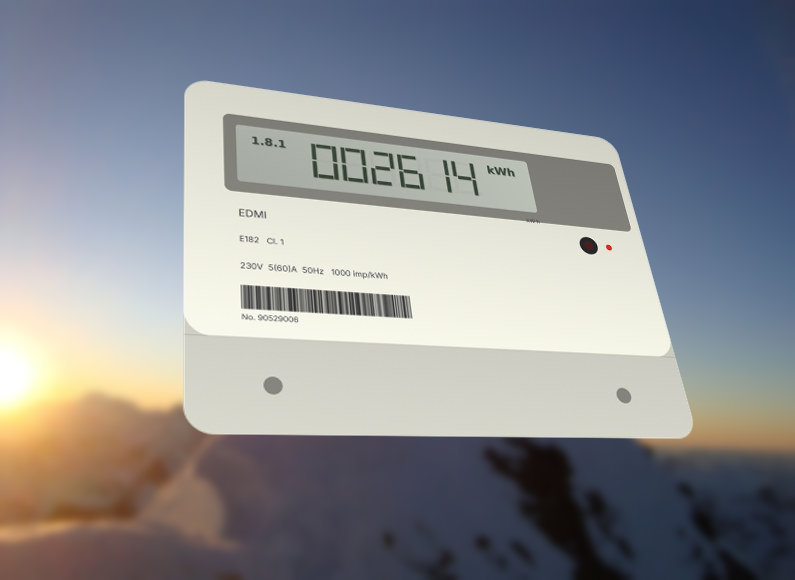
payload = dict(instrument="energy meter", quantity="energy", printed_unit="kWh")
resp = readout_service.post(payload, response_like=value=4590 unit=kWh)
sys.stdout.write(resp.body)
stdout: value=2614 unit=kWh
